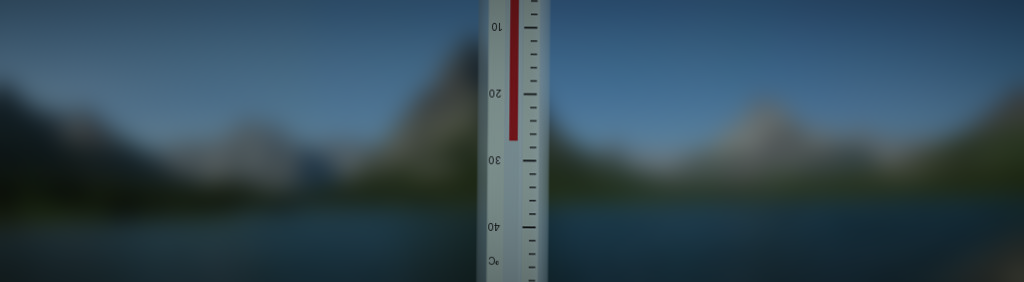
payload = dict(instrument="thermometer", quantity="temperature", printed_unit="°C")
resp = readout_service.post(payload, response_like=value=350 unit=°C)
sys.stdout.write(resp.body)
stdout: value=27 unit=°C
